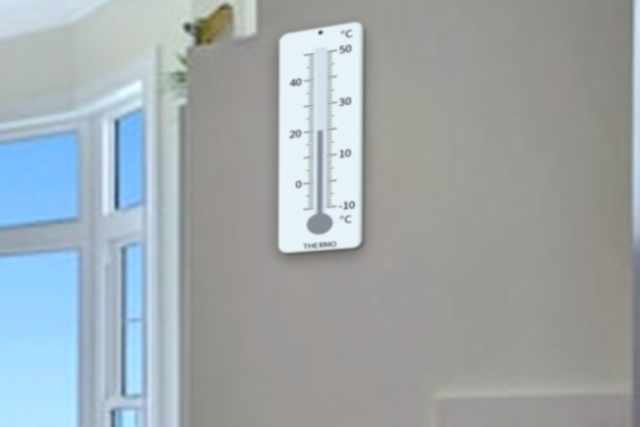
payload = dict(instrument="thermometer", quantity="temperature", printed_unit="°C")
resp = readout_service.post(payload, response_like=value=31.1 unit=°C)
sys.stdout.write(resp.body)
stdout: value=20 unit=°C
